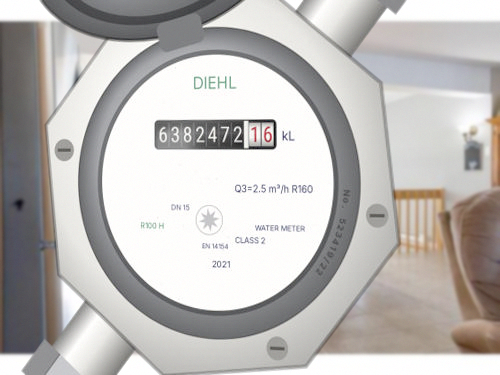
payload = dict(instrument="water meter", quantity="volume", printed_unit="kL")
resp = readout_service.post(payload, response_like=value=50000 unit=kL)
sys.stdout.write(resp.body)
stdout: value=6382472.16 unit=kL
